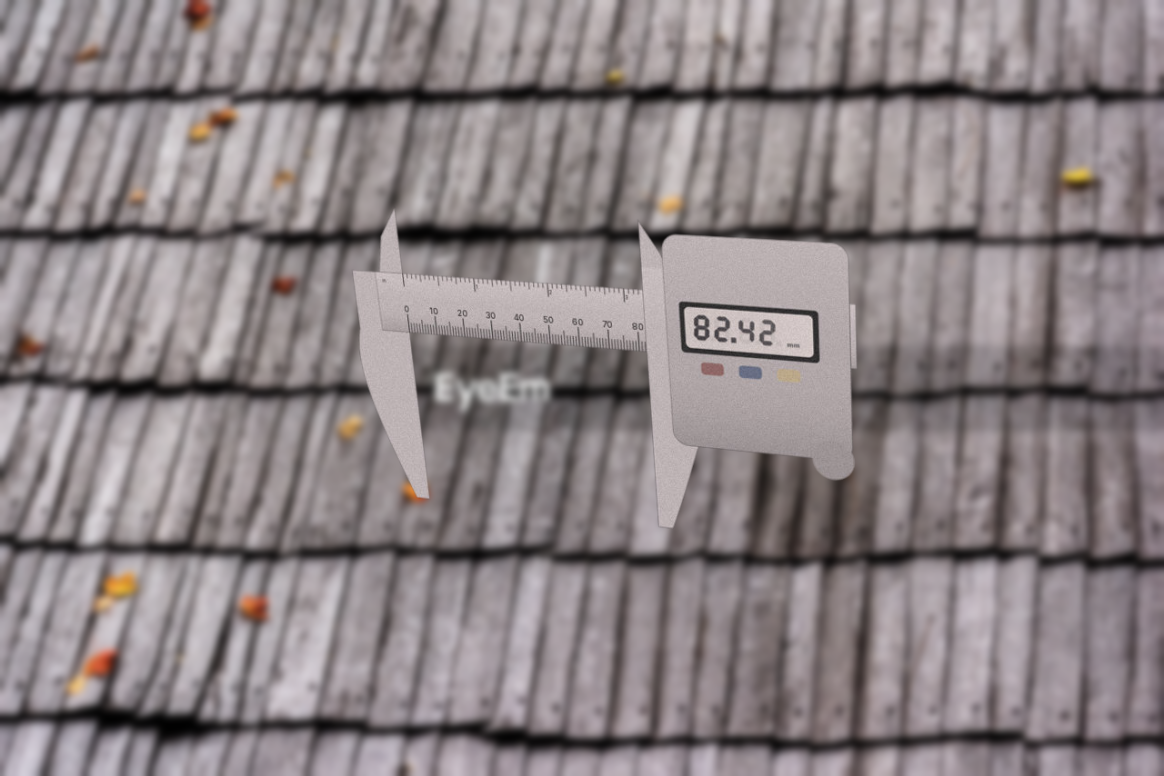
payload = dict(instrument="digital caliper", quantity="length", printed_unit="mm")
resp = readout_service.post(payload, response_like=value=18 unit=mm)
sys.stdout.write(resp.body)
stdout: value=82.42 unit=mm
